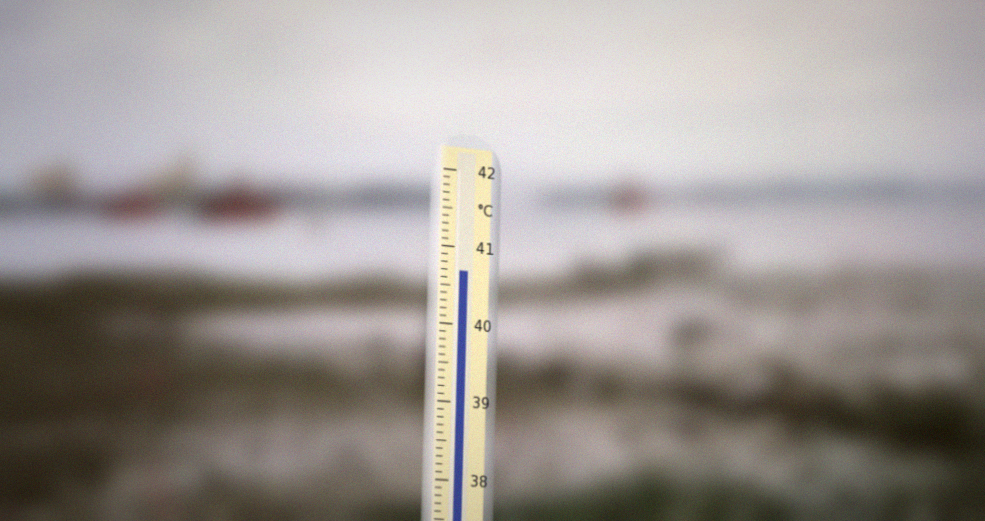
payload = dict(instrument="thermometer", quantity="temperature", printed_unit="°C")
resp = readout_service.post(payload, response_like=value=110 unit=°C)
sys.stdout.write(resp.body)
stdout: value=40.7 unit=°C
